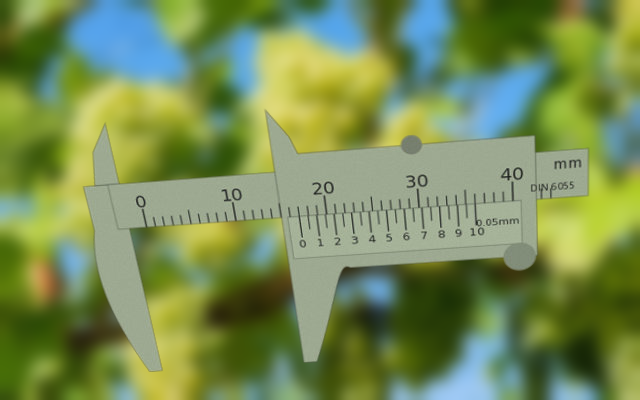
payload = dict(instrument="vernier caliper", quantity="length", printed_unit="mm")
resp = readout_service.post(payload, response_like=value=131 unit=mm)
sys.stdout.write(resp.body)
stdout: value=17.0 unit=mm
